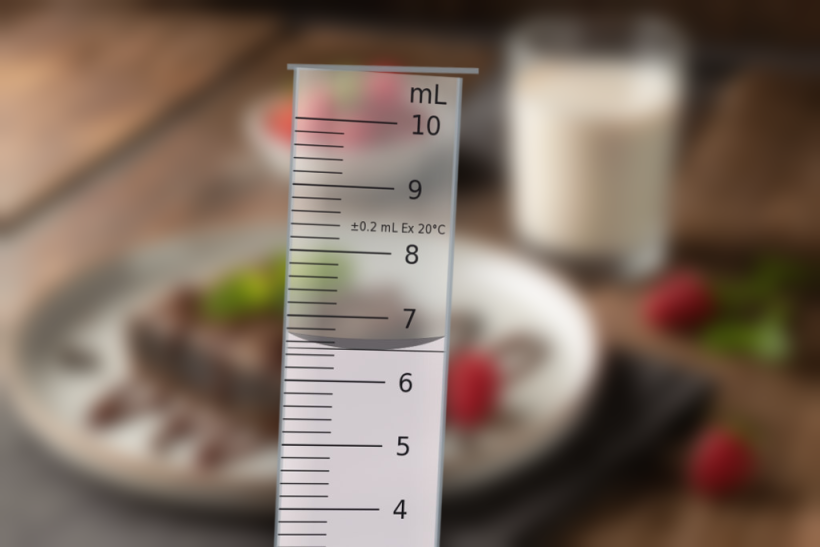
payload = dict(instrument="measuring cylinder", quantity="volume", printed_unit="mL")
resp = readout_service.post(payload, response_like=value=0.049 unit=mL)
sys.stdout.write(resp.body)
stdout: value=6.5 unit=mL
